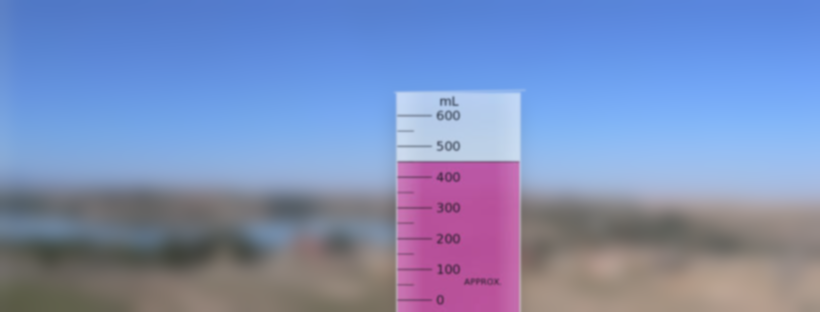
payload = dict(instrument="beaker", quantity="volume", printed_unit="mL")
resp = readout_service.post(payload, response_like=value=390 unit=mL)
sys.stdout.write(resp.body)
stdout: value=450 unit=mL
